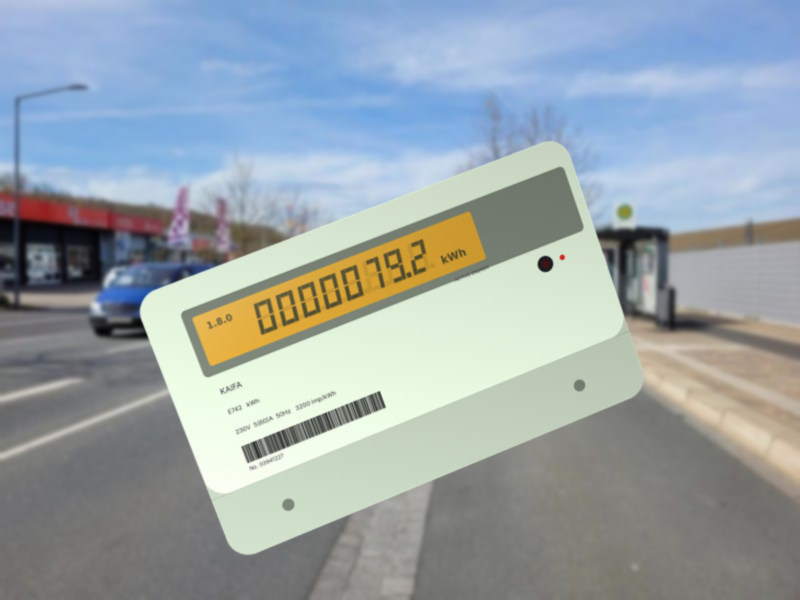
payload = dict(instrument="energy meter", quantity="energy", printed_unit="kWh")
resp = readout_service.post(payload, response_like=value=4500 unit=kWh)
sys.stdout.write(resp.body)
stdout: value=79.2 unit=kWh
